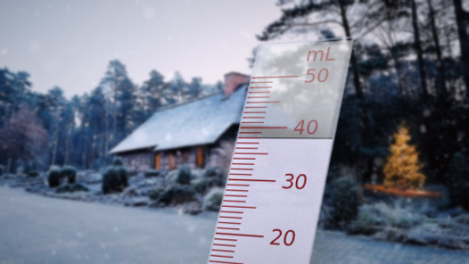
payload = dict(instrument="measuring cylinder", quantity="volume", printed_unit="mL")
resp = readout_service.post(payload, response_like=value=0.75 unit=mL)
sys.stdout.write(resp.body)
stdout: value=38 unit=mL
